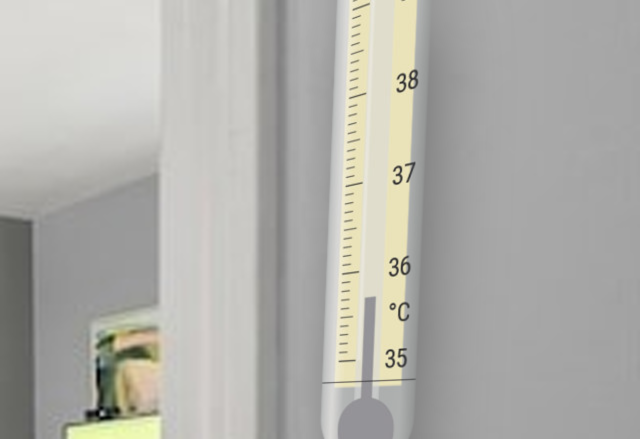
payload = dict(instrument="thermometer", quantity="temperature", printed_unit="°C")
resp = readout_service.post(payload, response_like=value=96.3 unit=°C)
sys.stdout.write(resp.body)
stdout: value=35.7 unit=°C
